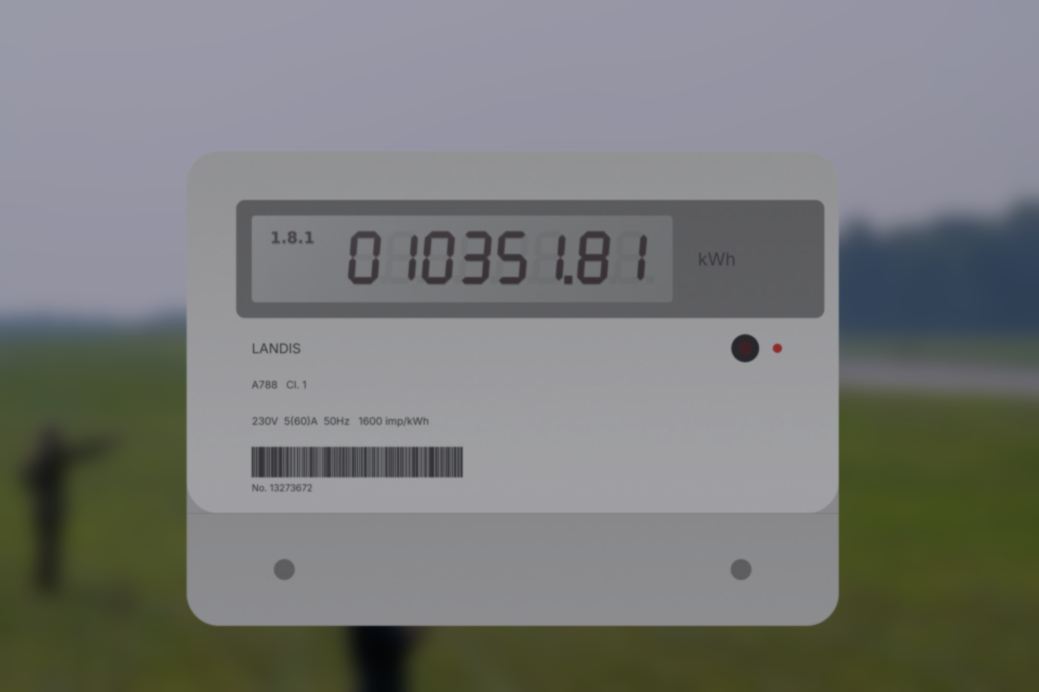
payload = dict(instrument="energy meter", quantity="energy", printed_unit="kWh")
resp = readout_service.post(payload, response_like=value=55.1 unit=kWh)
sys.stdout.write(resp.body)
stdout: value=10351.81 unit=kWh
